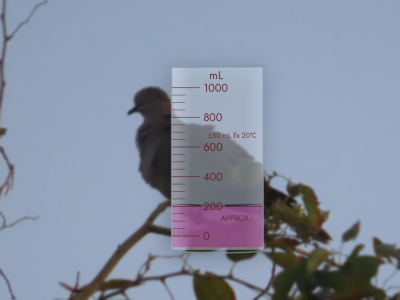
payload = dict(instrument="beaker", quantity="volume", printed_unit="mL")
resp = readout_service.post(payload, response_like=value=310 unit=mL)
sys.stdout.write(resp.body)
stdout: value=200 unit=mL
